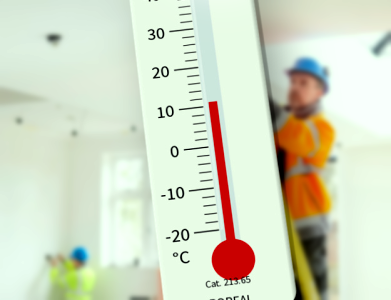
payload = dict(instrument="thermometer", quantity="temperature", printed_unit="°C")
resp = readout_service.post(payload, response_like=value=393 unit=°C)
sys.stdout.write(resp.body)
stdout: value=11 unit=°C
